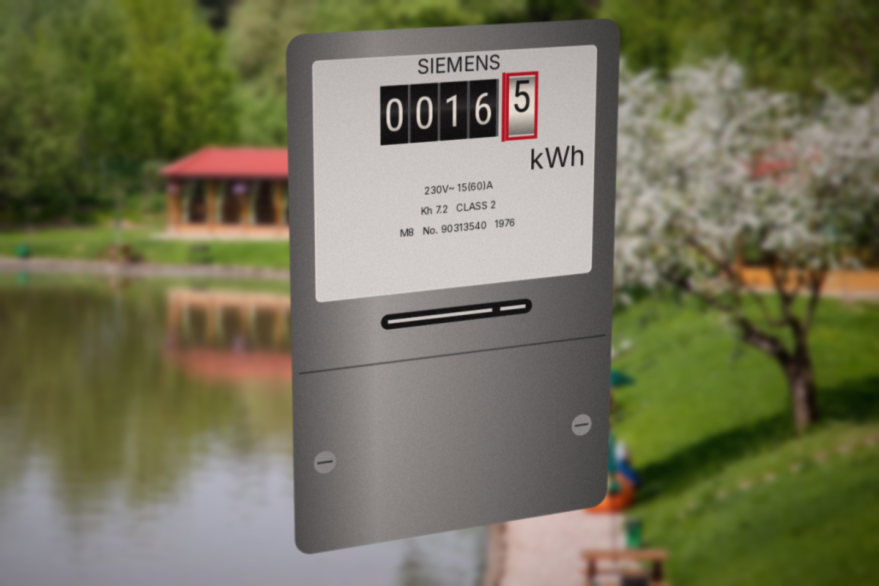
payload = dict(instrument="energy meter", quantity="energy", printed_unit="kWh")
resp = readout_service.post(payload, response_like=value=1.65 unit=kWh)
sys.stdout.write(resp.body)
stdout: value=16.5 unit=kWh
